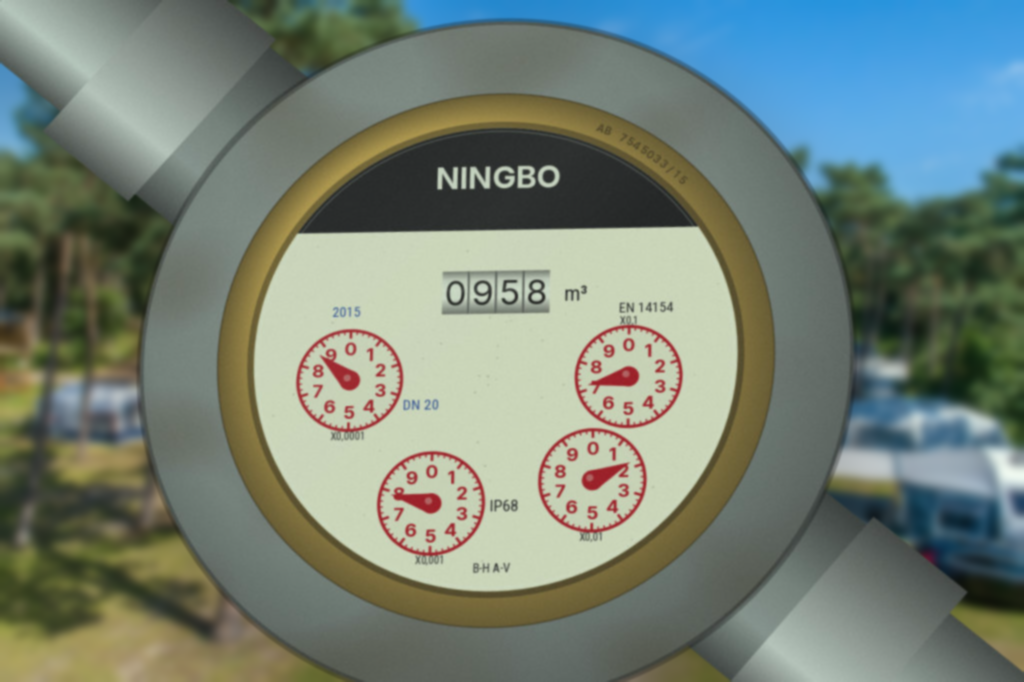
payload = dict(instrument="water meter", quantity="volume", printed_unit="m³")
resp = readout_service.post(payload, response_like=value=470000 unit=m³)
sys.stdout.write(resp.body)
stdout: value=958.7178 unit=m³
